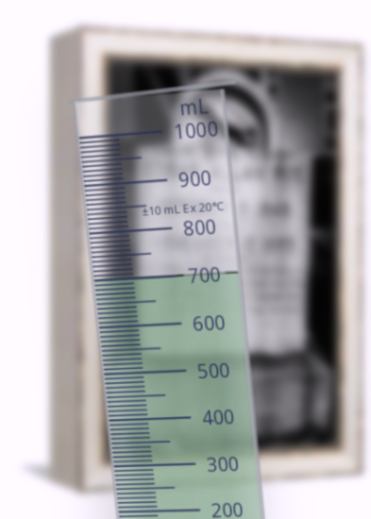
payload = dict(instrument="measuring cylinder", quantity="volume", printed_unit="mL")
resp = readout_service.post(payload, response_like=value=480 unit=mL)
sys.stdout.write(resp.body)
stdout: value=700 unit=mL
